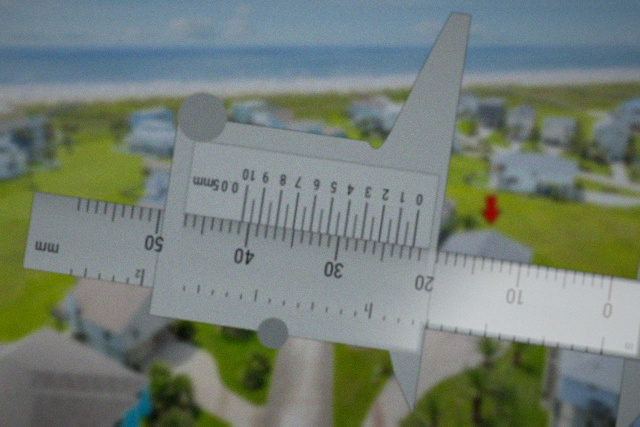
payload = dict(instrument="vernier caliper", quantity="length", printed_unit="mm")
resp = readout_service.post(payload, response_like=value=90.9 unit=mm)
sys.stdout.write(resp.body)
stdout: value=21.8 unit=mm
